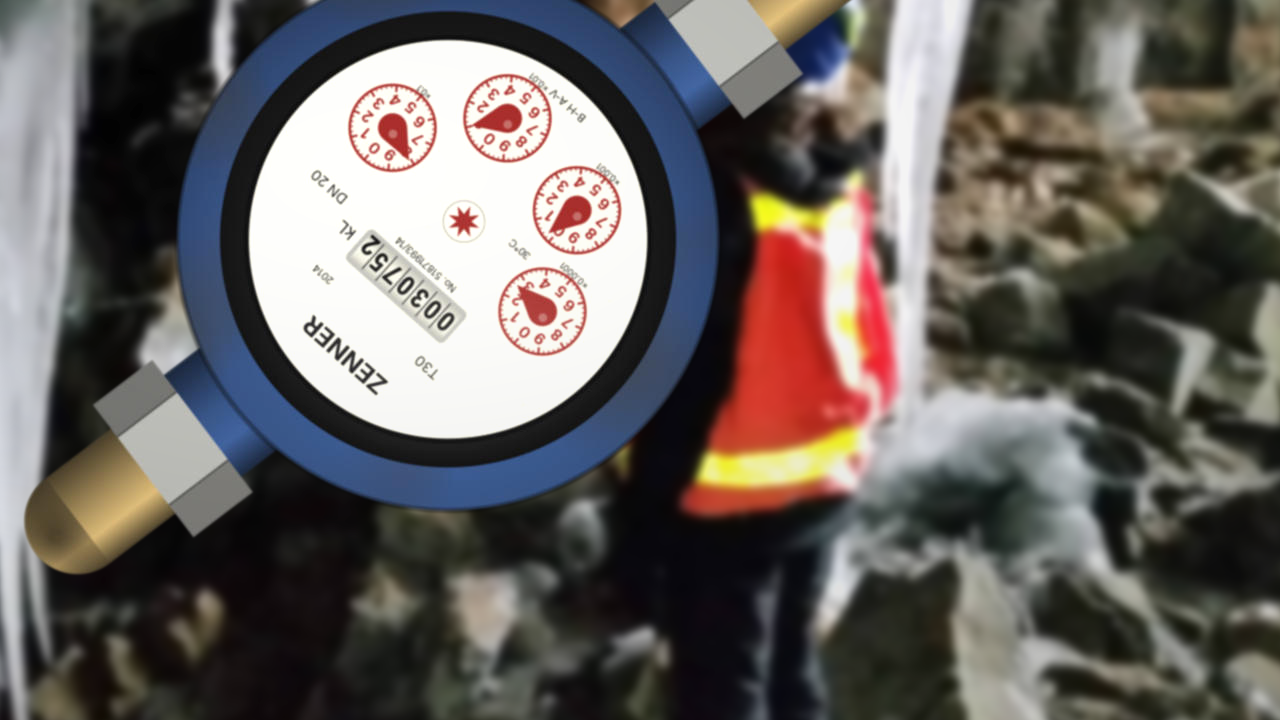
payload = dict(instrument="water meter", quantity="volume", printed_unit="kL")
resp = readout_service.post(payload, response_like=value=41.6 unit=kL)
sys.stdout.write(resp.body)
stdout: value=30751.8102 unit=kL
